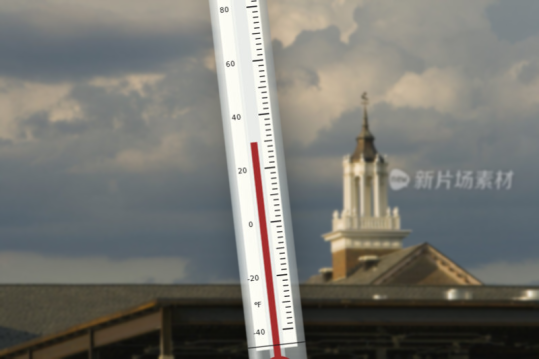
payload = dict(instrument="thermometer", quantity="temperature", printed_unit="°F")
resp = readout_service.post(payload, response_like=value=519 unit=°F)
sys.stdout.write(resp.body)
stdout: value=30 unit=°F
